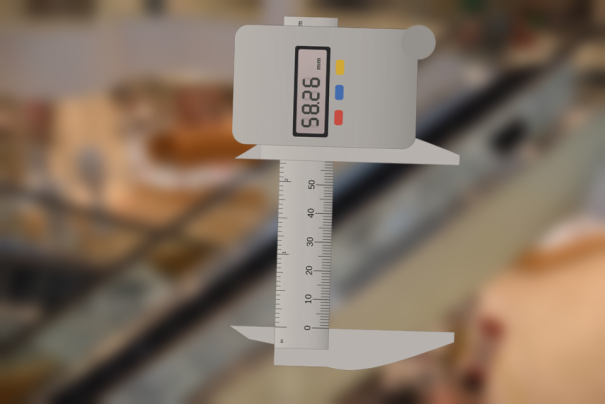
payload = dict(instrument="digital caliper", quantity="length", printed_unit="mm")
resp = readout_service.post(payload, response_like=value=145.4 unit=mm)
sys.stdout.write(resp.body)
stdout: value=58.26 unit=mm
